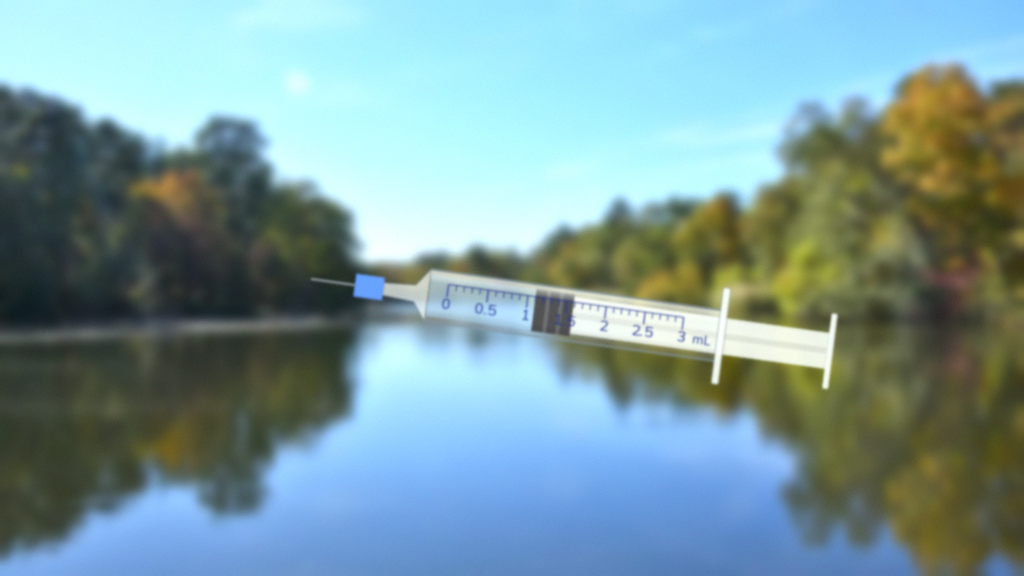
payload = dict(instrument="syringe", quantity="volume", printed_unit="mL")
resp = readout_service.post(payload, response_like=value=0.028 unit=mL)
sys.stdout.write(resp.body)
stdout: value=1.1 unit=mL
